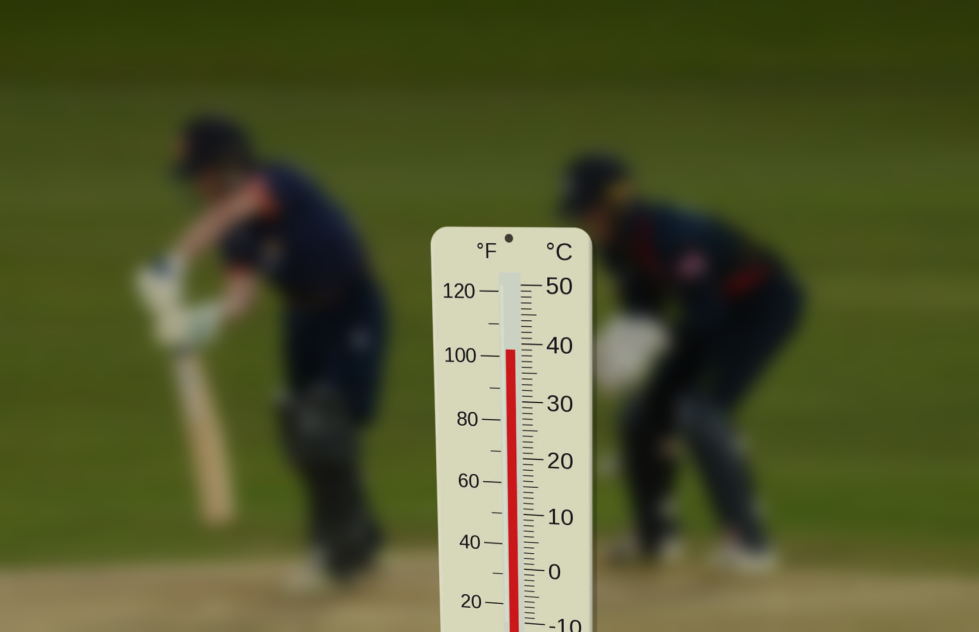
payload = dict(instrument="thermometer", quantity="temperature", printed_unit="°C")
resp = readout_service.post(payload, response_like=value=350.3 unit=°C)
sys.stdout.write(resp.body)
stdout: value=39 unit=°C
